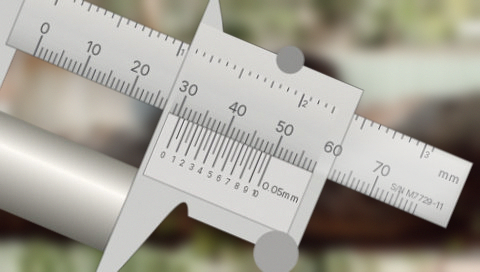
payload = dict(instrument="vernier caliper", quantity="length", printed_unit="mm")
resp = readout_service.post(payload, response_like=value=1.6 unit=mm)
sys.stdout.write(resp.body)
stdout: value=30.5 unit=mm
